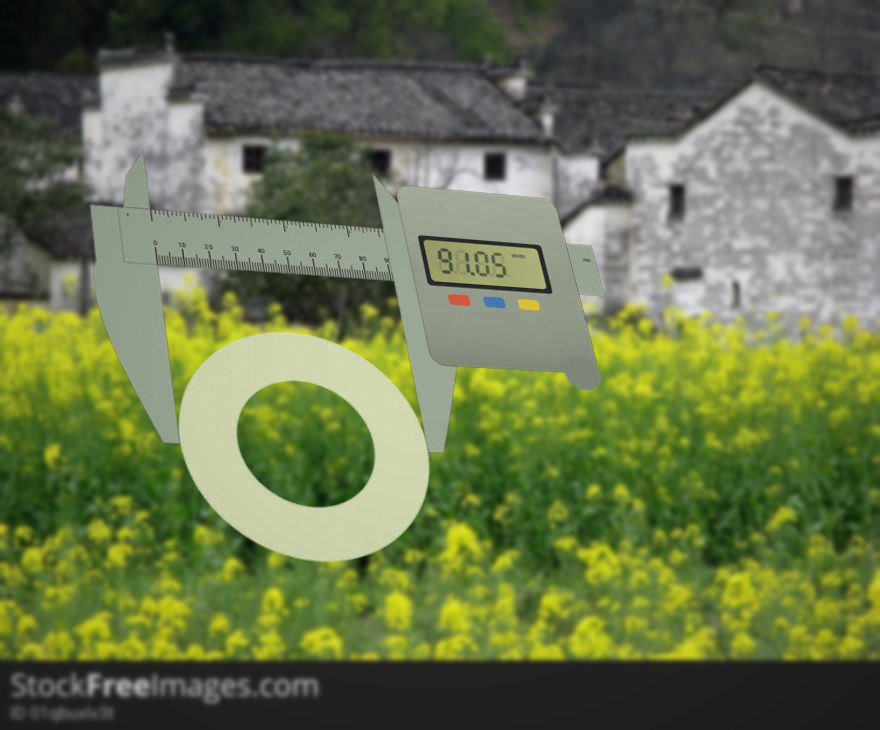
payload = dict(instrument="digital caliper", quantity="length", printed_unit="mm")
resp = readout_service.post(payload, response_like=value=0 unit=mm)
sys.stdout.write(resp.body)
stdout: value=91.05 unit=mm
